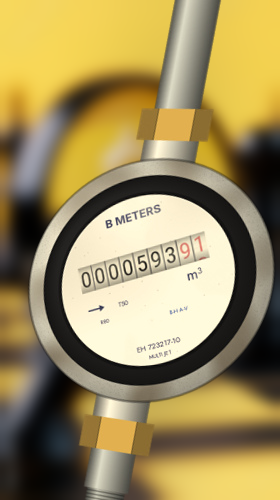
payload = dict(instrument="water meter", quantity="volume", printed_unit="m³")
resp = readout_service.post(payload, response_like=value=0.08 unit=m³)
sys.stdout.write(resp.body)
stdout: value=593.91 unit=m³
